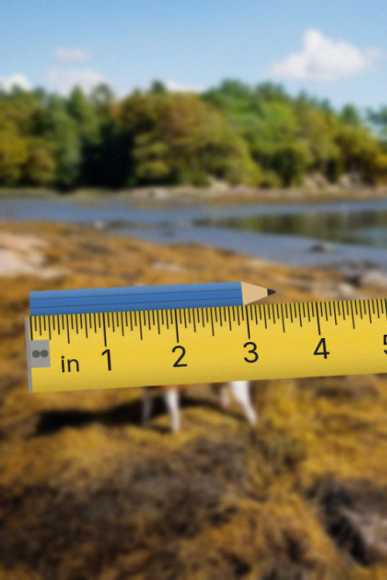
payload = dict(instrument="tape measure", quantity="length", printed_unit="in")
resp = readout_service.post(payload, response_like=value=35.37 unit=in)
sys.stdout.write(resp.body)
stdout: value=3.4375 unit=in
